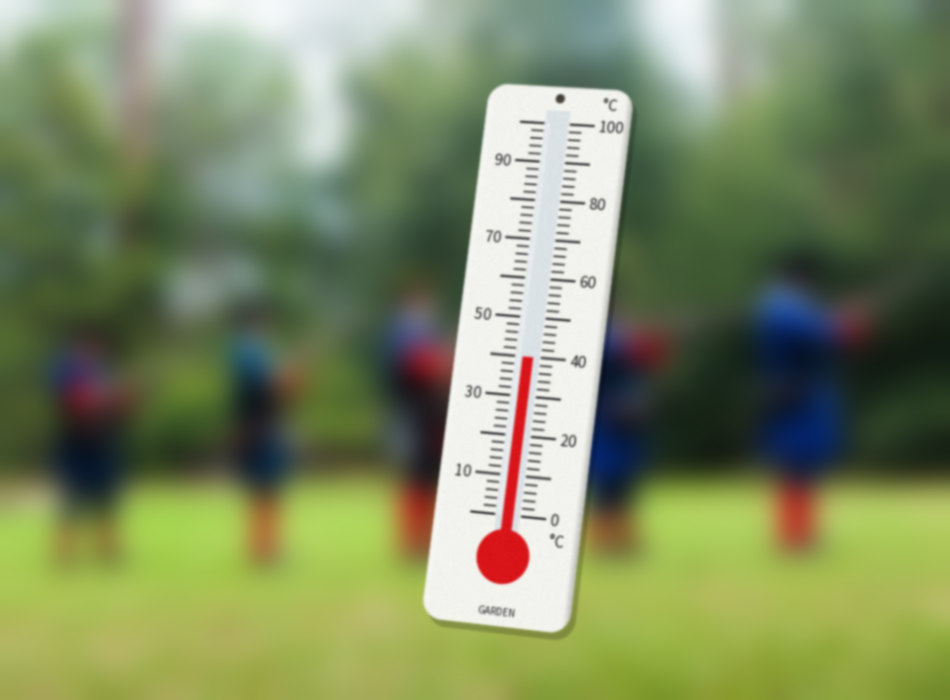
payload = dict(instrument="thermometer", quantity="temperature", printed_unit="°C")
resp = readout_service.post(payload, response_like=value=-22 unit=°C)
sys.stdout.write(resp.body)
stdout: value=40 unit=°C
